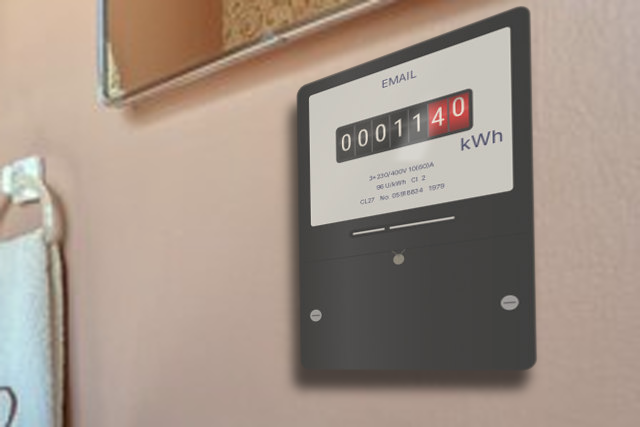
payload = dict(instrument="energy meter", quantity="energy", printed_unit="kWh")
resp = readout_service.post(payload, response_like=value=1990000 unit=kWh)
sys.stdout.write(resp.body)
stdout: value=11.40 unit=kWh
